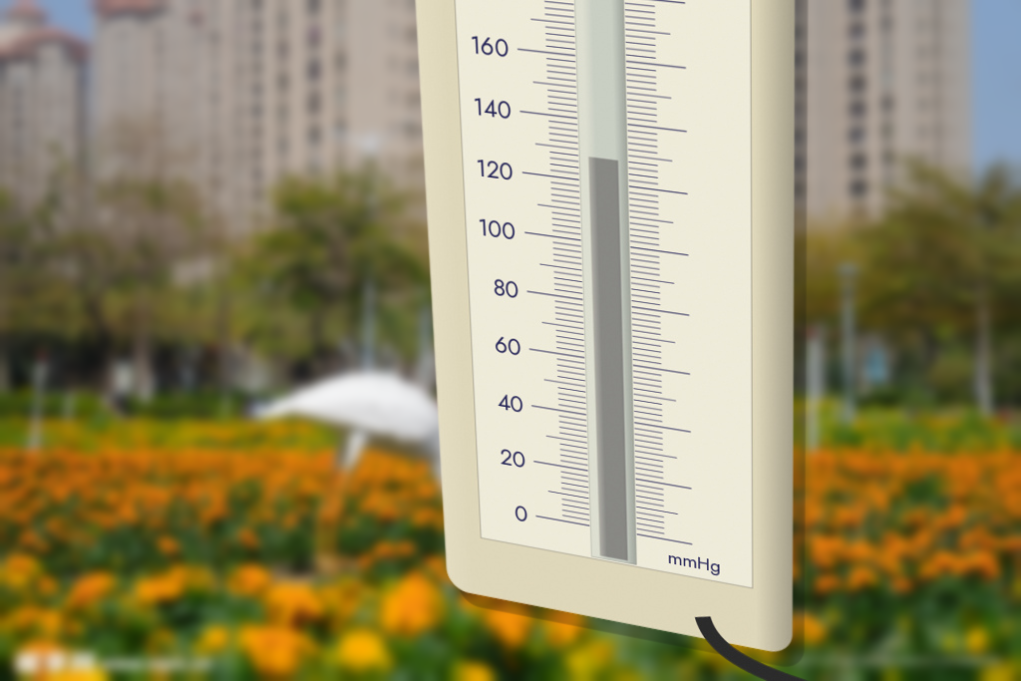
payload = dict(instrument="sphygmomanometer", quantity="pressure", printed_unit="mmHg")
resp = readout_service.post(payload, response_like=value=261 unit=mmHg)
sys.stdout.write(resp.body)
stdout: value=128 unit=mmHg
